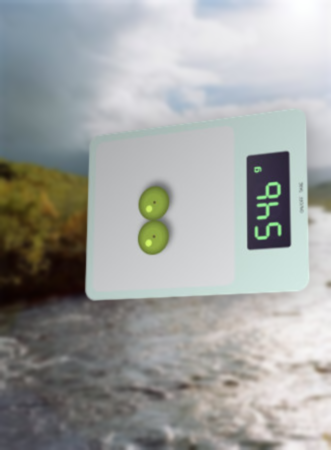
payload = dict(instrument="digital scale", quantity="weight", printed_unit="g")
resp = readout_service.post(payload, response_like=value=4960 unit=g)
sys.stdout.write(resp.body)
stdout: value=546 unit=g
